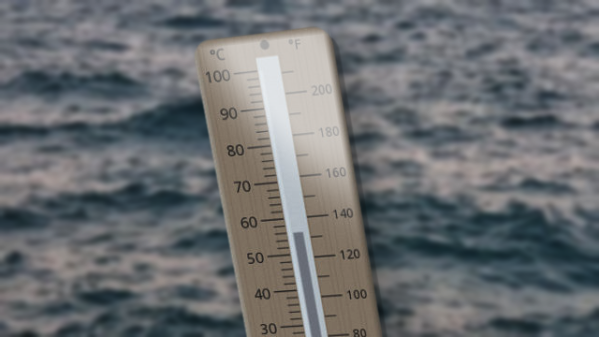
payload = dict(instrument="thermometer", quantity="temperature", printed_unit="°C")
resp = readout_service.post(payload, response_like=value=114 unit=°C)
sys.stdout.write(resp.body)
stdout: value=56 unit=°C
